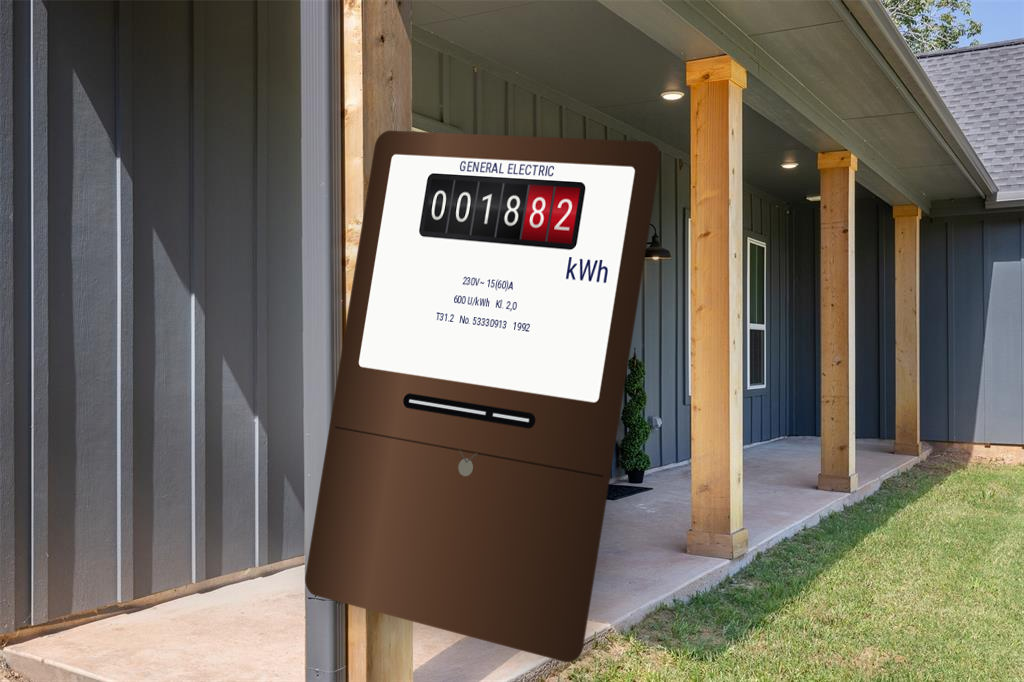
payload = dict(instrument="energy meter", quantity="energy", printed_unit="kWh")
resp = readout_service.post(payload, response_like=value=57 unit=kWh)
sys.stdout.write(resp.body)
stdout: value=18.82 unit=kWh
